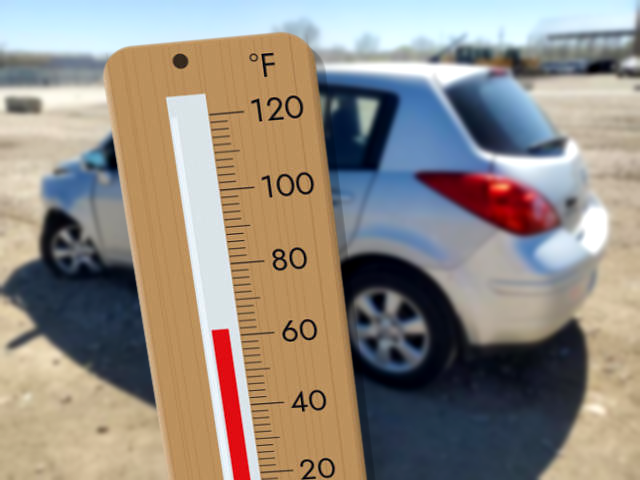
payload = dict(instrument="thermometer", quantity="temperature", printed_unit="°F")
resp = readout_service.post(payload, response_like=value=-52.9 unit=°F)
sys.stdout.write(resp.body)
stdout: value=62 unit=°F
